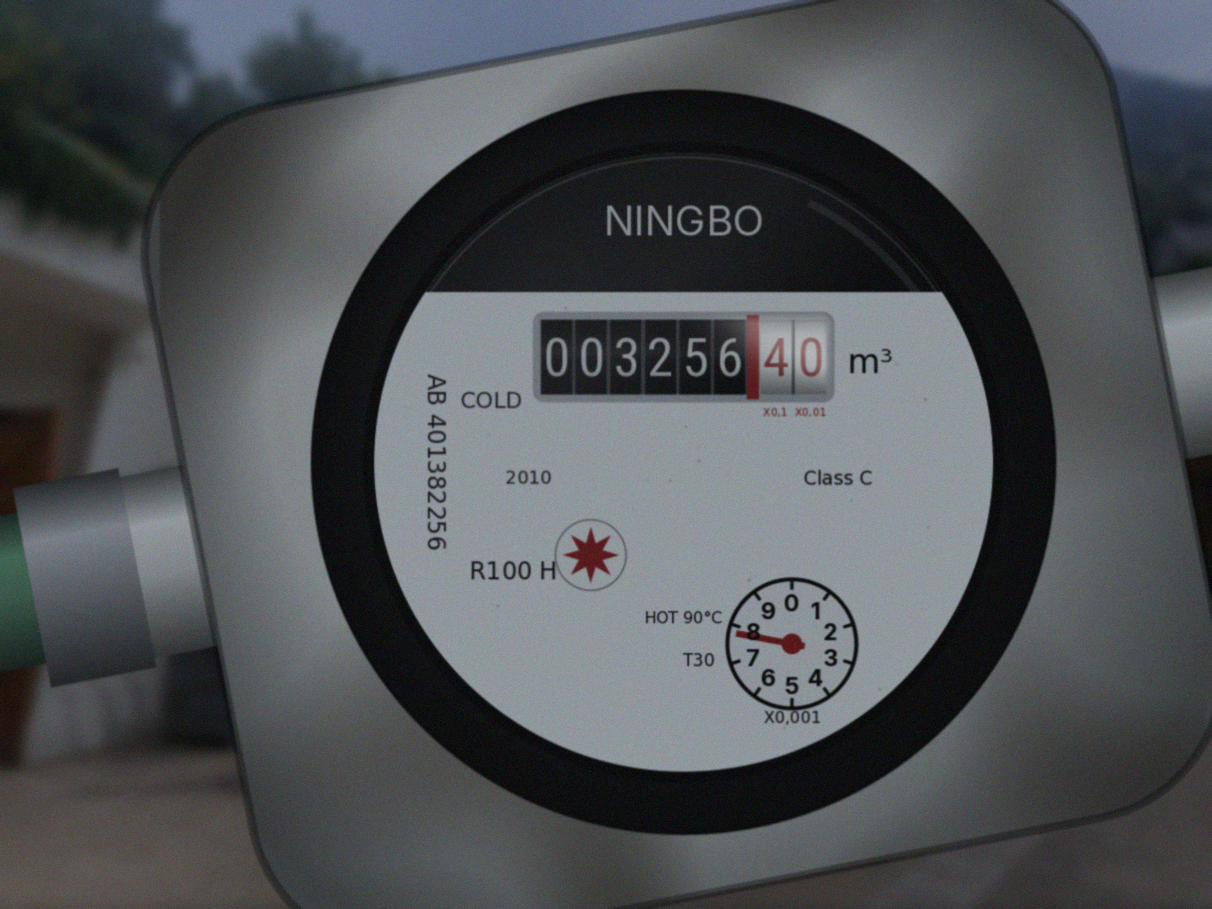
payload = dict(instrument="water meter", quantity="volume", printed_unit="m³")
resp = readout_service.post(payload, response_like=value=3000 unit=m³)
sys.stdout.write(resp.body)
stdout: value=3256.407 unit=m³
